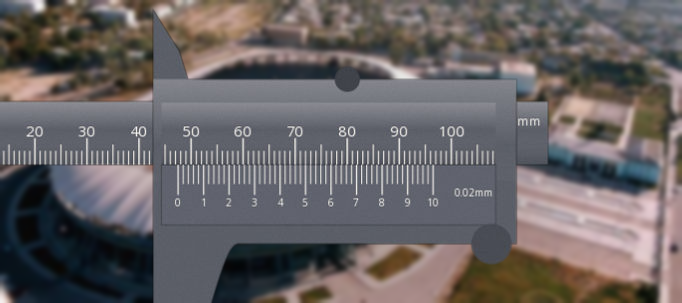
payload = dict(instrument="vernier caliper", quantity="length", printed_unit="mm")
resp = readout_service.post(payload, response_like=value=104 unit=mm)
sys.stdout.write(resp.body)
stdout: value=47.5 unit=mm
